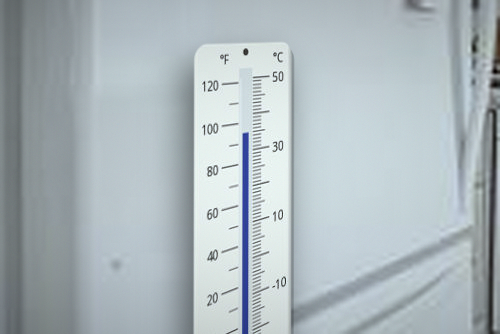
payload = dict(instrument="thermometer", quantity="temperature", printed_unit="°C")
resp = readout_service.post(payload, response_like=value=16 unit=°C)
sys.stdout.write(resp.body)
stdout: value=35 unit=°C
